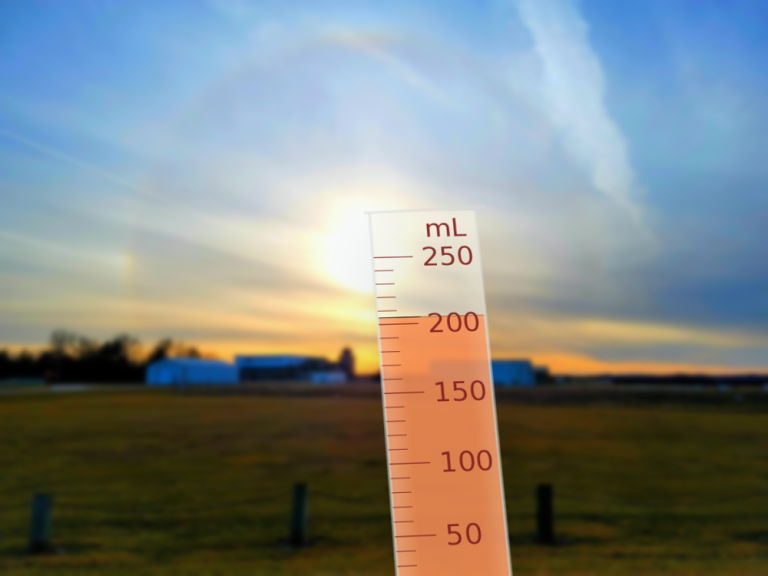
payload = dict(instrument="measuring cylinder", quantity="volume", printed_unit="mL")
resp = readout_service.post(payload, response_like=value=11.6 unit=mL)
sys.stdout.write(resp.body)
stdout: value=205 unit=mL
